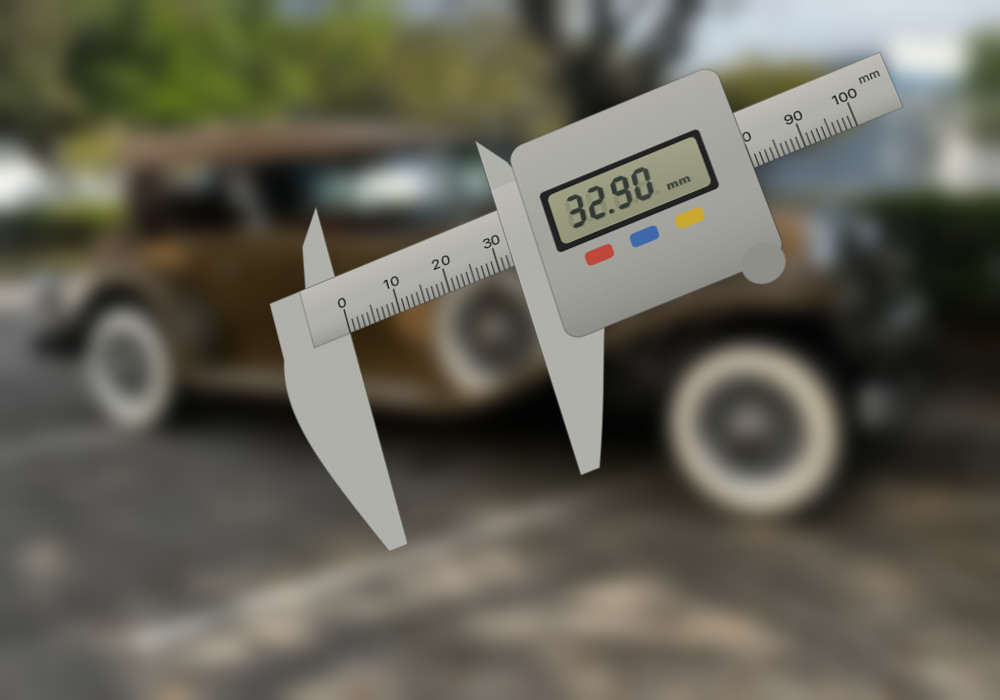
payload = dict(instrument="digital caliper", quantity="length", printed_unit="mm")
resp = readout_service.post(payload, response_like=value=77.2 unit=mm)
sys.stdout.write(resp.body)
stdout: value=32.90 unit=mm
